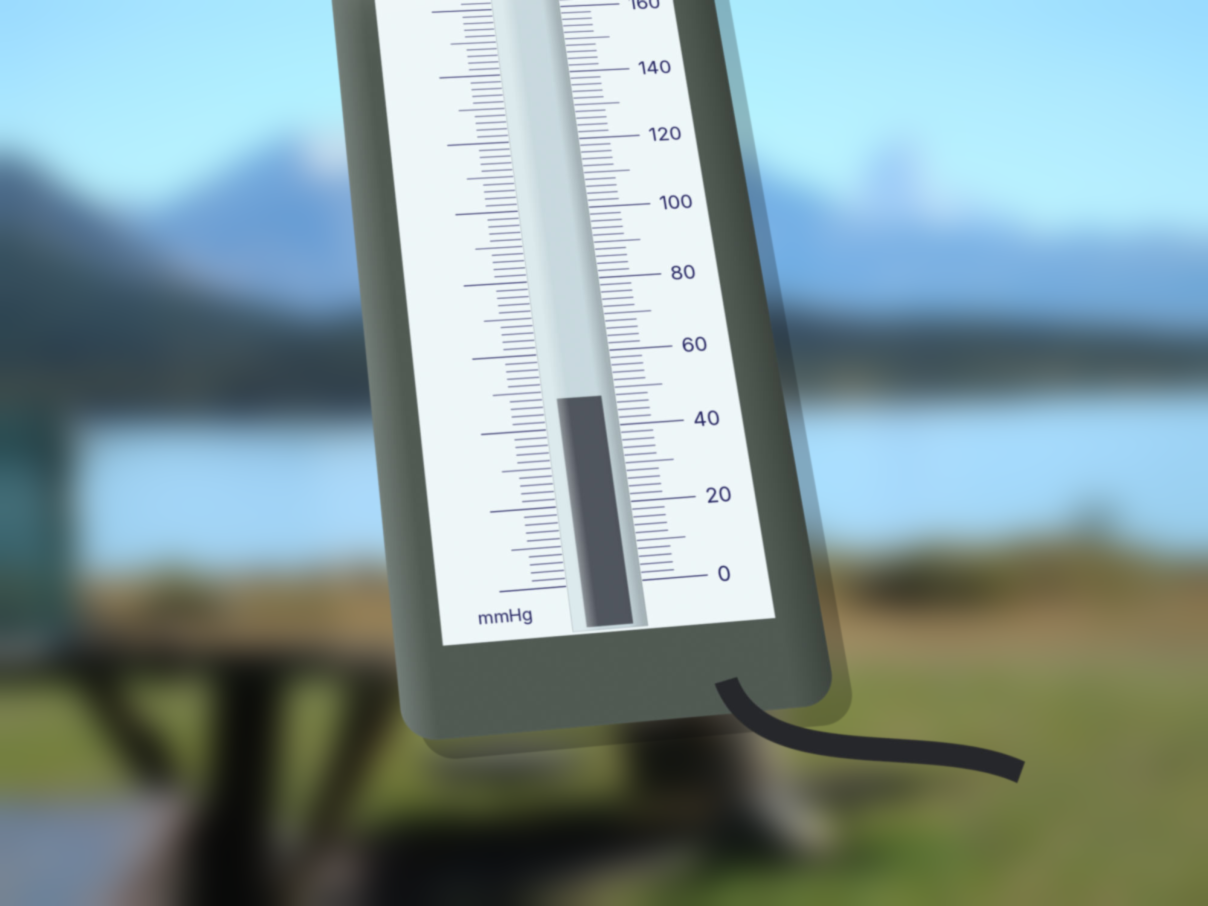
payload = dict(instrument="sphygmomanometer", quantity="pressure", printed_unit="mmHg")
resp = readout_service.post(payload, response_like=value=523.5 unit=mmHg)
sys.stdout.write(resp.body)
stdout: value=48 unit=mmHg
